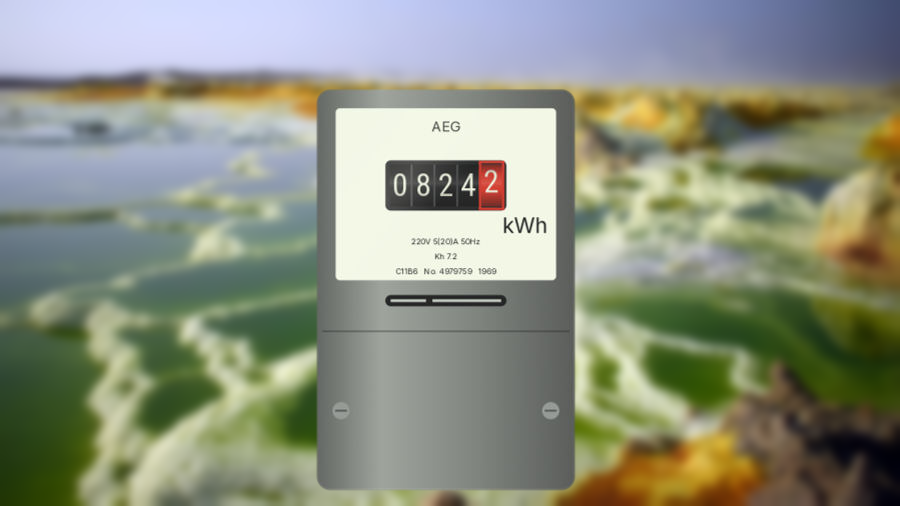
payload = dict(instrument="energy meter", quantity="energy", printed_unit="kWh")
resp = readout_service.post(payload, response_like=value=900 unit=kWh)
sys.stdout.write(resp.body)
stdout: value=824.2 unit=kWh
